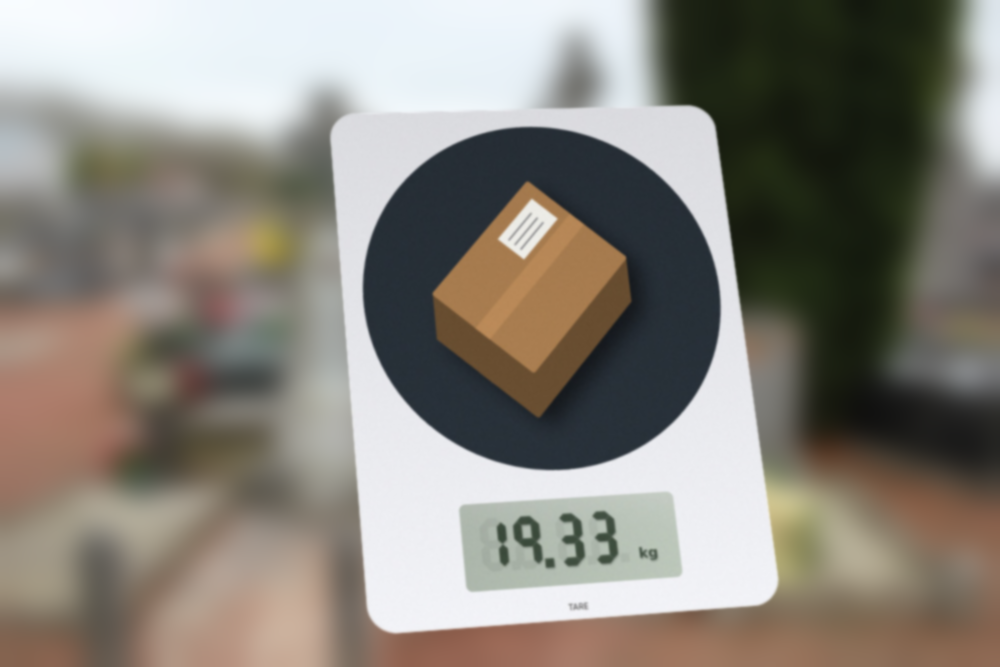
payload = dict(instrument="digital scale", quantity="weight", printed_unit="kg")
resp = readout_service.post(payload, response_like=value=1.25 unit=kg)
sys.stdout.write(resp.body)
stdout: value=19.33 unit=kg
